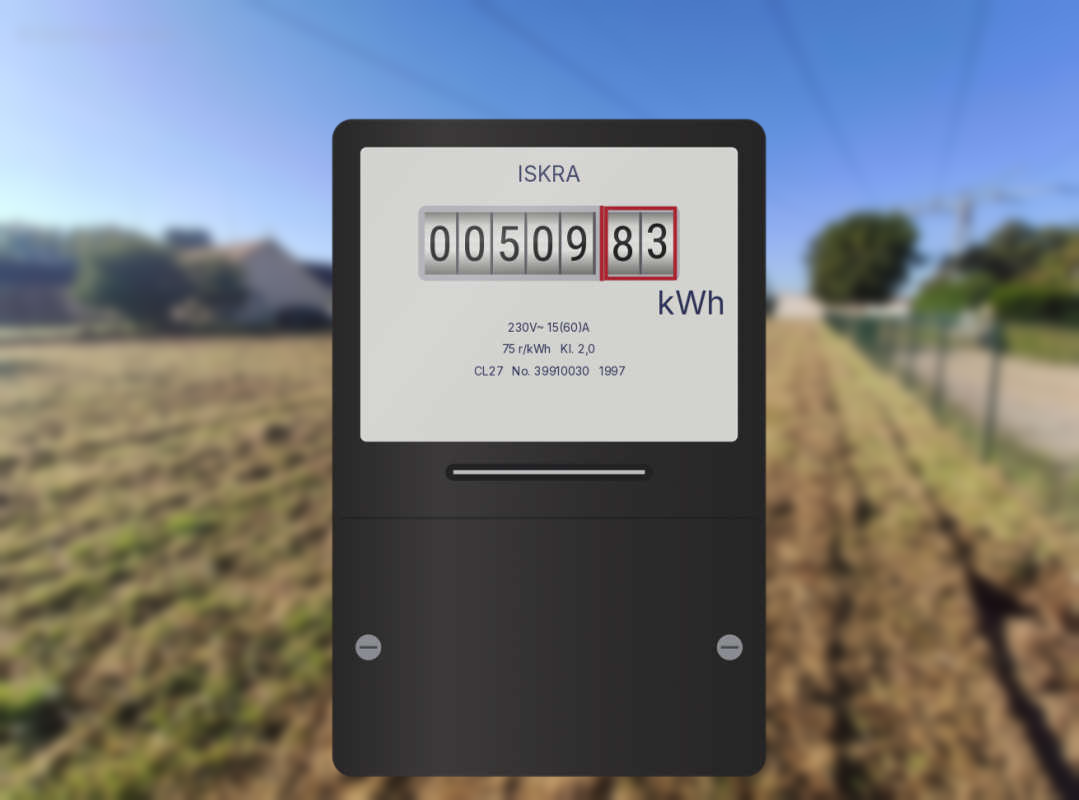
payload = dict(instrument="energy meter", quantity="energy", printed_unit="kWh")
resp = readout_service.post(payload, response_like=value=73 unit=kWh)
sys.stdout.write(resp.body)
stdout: value=509.83 unit=kWh
